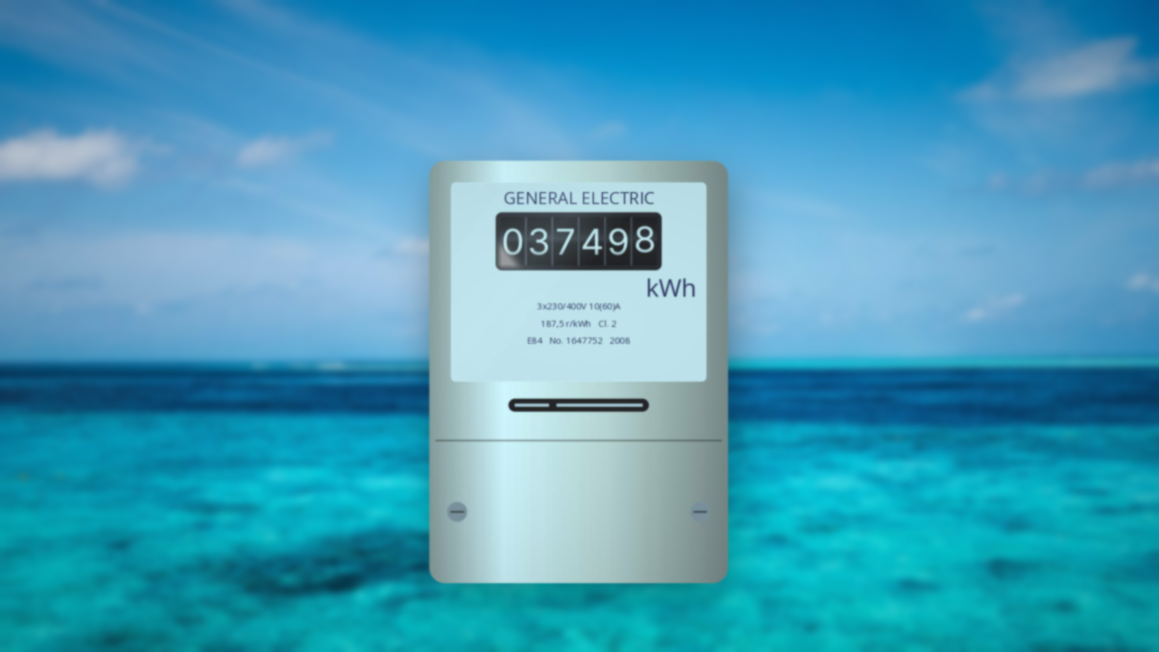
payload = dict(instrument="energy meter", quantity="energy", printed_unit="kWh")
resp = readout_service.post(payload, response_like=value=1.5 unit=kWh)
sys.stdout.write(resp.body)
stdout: value=37498 unit=kWh
